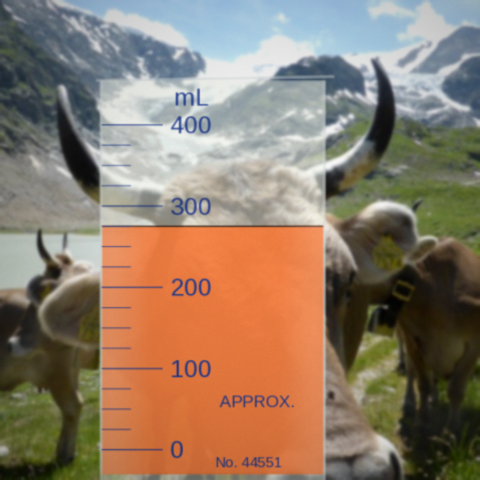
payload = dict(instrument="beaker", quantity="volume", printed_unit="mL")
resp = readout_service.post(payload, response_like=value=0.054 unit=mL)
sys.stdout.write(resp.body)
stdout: value=275 unit=mL
